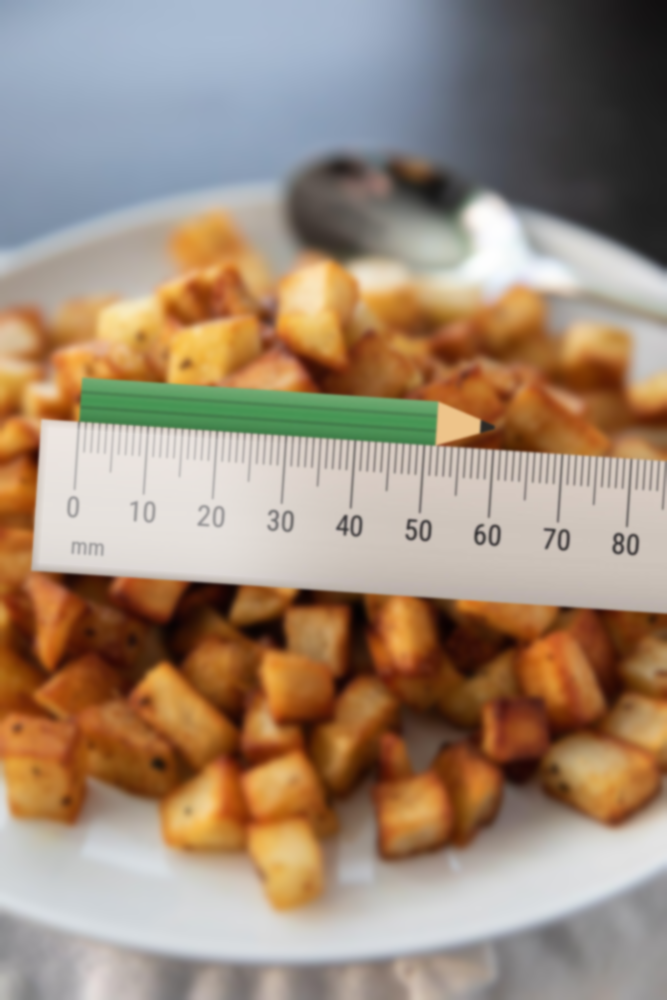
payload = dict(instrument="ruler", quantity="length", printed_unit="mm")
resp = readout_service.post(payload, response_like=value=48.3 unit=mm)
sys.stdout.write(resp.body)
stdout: value=60 unit=mm
